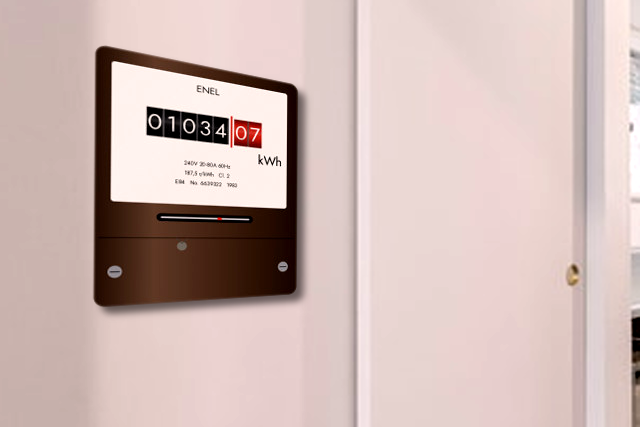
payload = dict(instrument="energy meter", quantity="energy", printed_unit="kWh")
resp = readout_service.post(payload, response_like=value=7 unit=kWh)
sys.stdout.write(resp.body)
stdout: value=1034.07 unit=kWh
